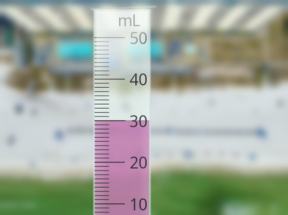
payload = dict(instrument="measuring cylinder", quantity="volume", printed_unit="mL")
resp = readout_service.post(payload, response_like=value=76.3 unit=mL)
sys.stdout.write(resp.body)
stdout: value=30 unit=mL
